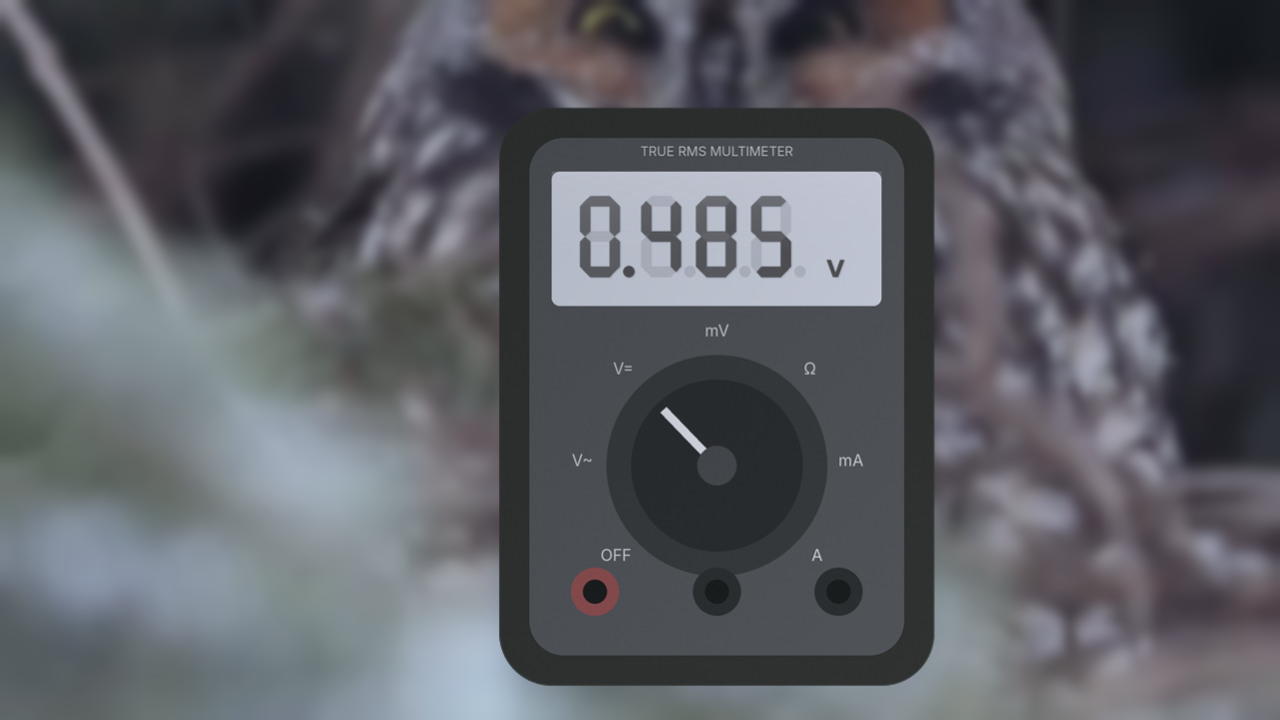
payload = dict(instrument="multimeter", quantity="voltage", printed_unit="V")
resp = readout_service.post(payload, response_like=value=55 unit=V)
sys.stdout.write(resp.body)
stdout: value=0.485 unit=V
